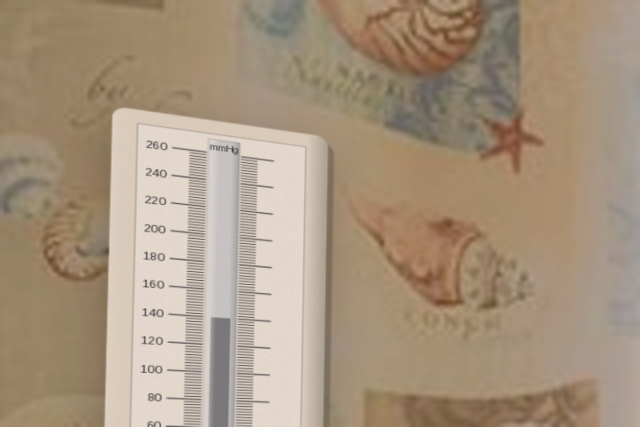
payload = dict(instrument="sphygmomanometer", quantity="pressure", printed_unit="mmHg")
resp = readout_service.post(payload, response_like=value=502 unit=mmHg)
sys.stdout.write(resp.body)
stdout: value=140 unit=mmHg
